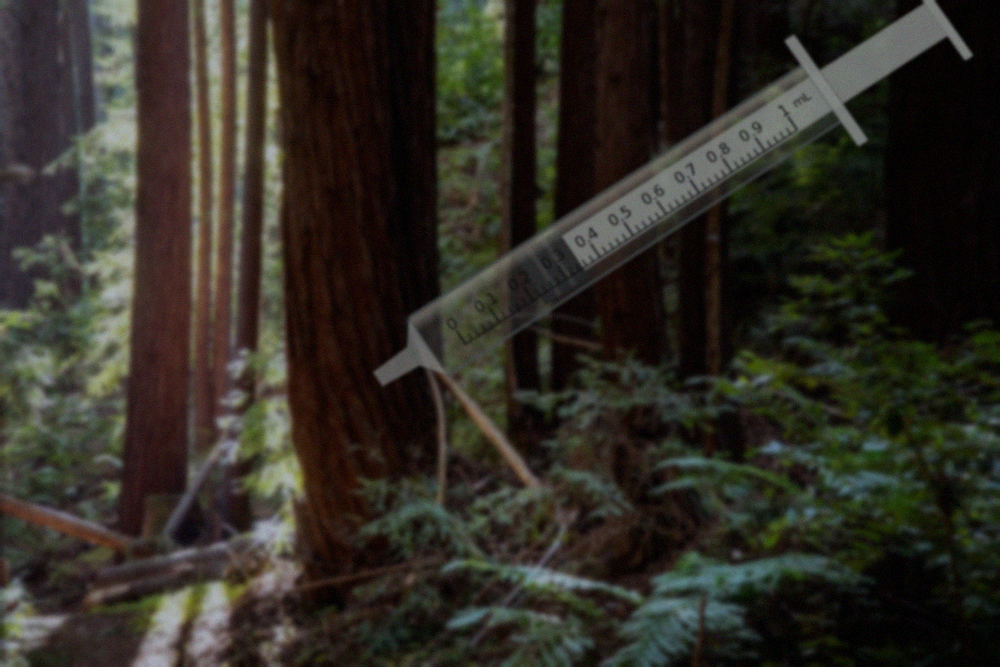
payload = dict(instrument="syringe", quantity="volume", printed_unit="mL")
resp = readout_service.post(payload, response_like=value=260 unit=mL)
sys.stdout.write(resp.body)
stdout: value=0.22 unit=mL
